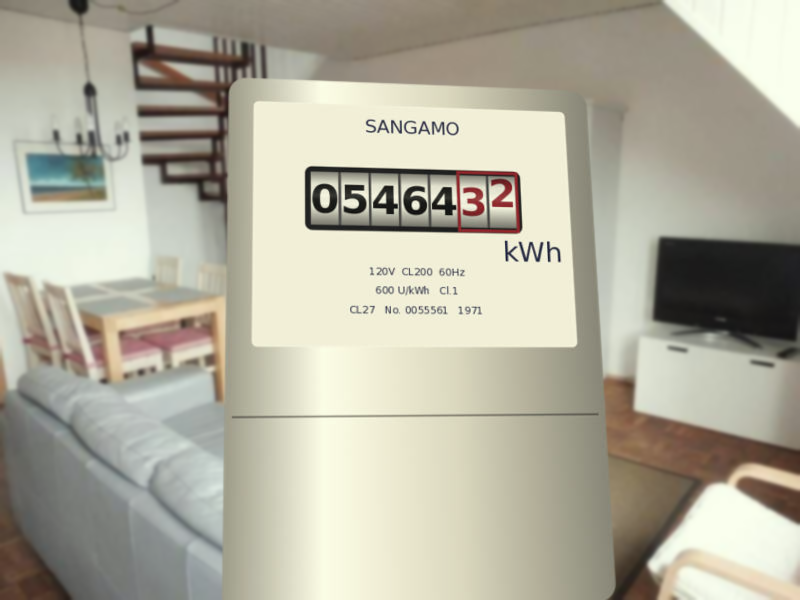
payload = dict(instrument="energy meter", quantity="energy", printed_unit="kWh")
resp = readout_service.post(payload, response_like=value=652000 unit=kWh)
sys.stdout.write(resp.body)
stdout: value=5464.32 unit=kWh
